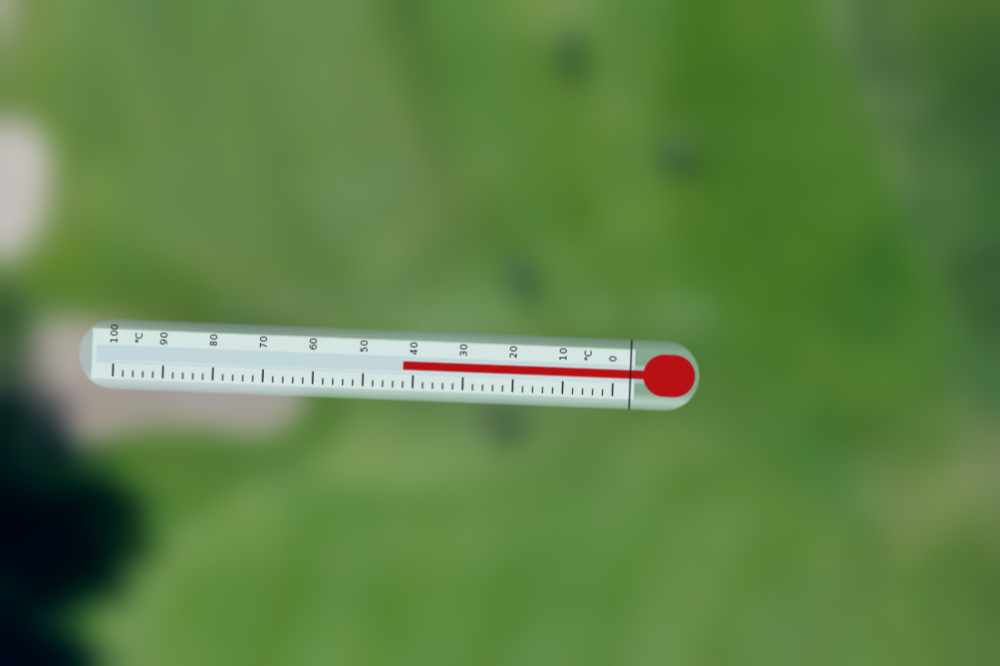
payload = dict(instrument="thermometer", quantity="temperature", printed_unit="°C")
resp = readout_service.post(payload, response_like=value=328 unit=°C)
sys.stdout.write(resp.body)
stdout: value=42 unit=°C
